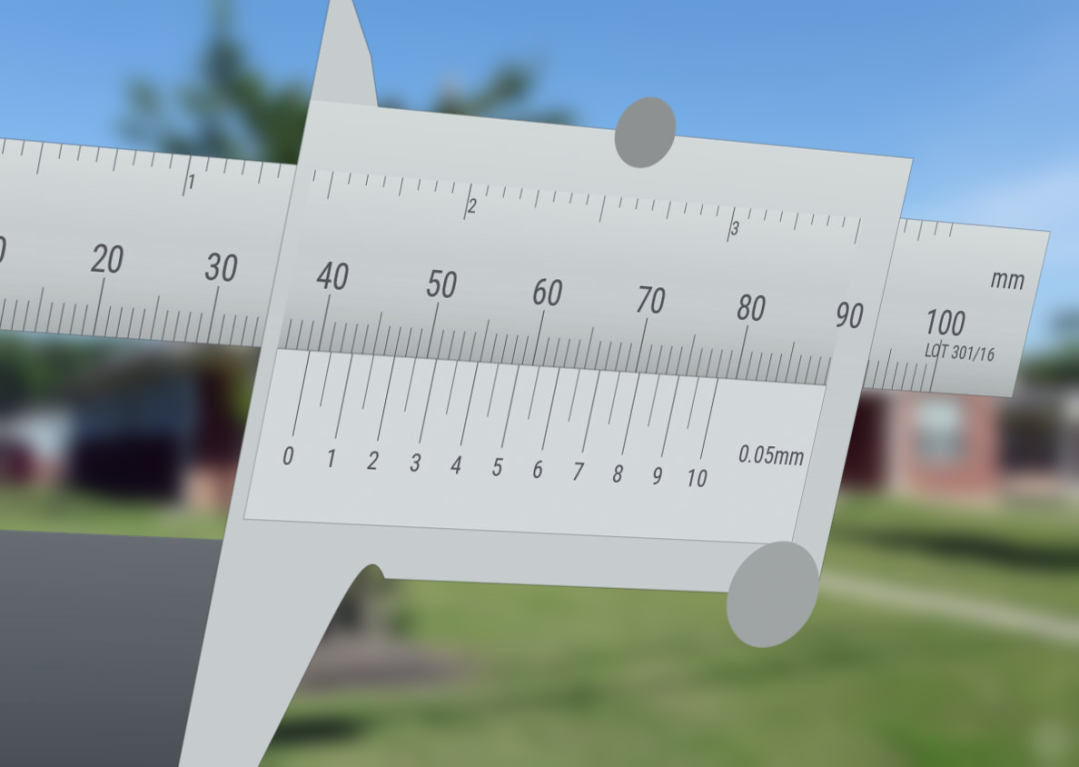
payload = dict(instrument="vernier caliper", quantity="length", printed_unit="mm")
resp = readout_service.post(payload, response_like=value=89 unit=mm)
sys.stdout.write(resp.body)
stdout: value=39.2 unit=mm
